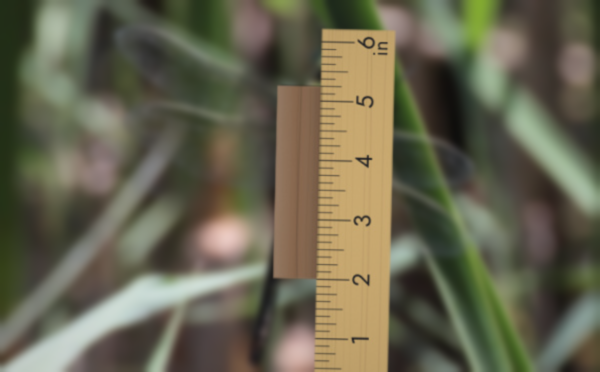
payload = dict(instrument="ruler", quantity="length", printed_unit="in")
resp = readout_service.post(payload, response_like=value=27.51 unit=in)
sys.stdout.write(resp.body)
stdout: value=3.25 unit=in
